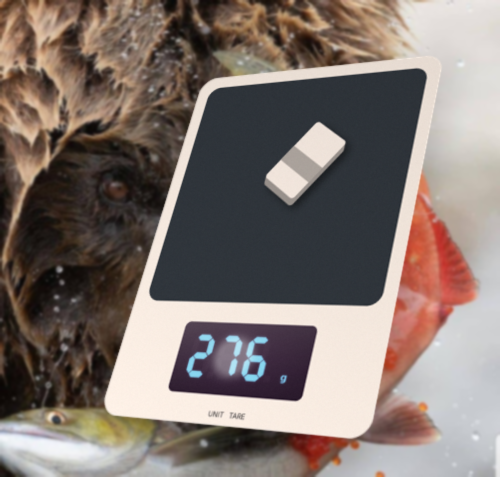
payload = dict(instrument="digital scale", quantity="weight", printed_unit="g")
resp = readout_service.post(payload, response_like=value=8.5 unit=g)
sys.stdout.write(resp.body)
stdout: value=276 unit=g
